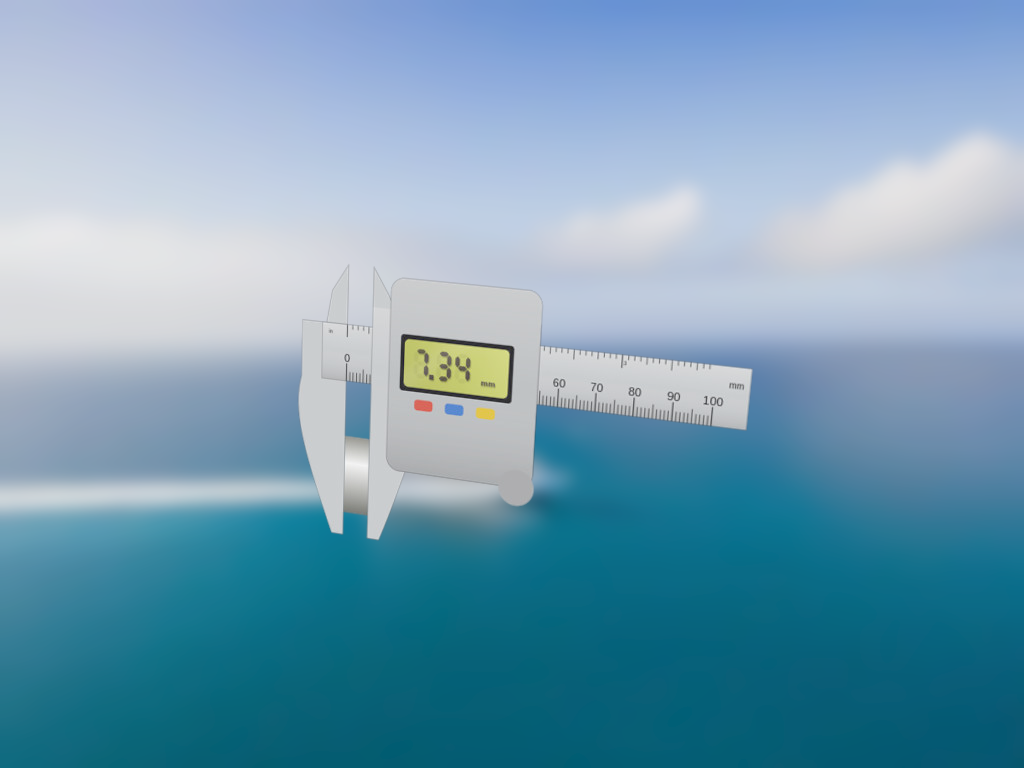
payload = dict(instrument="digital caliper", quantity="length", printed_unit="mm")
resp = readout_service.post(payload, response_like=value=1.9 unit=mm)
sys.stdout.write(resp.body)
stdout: value=7.34 unit=mm
